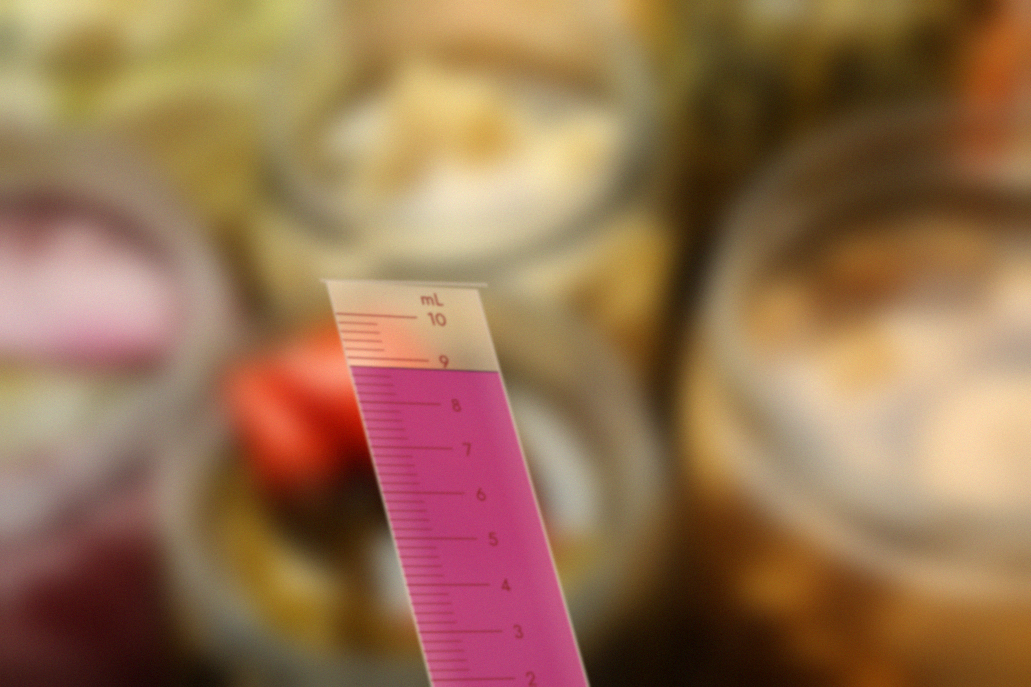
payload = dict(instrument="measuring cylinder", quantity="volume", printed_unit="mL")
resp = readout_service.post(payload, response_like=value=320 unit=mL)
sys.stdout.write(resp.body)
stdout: value=8.8 unit=mL
